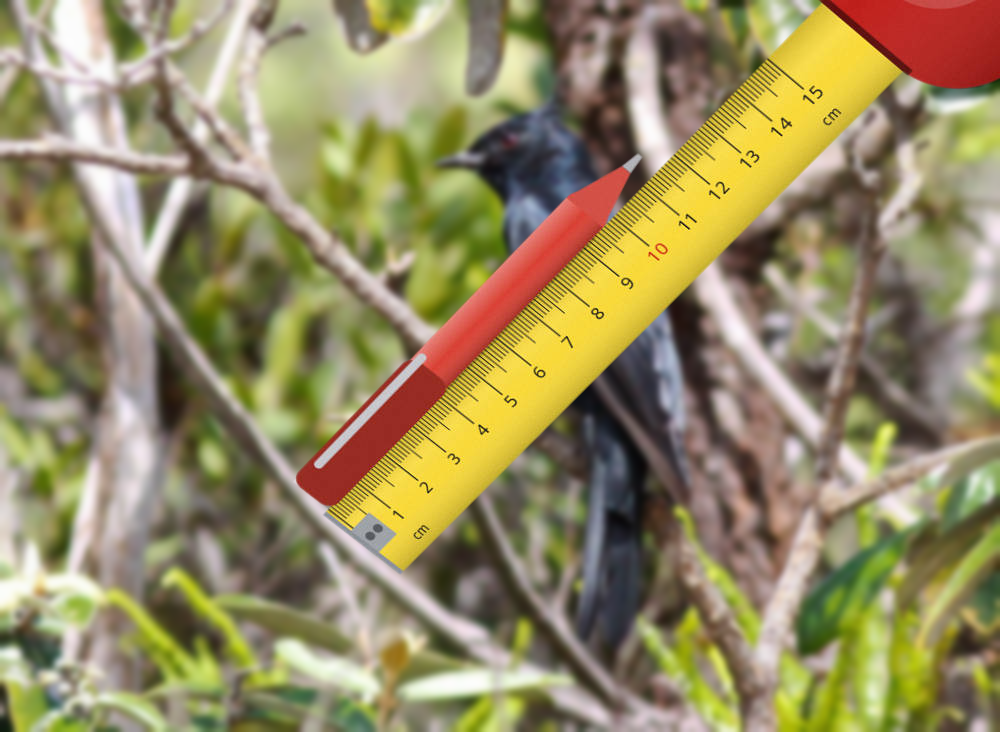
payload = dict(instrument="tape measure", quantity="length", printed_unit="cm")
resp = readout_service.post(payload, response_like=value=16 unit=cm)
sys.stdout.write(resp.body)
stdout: value=11.5 unit=cm
